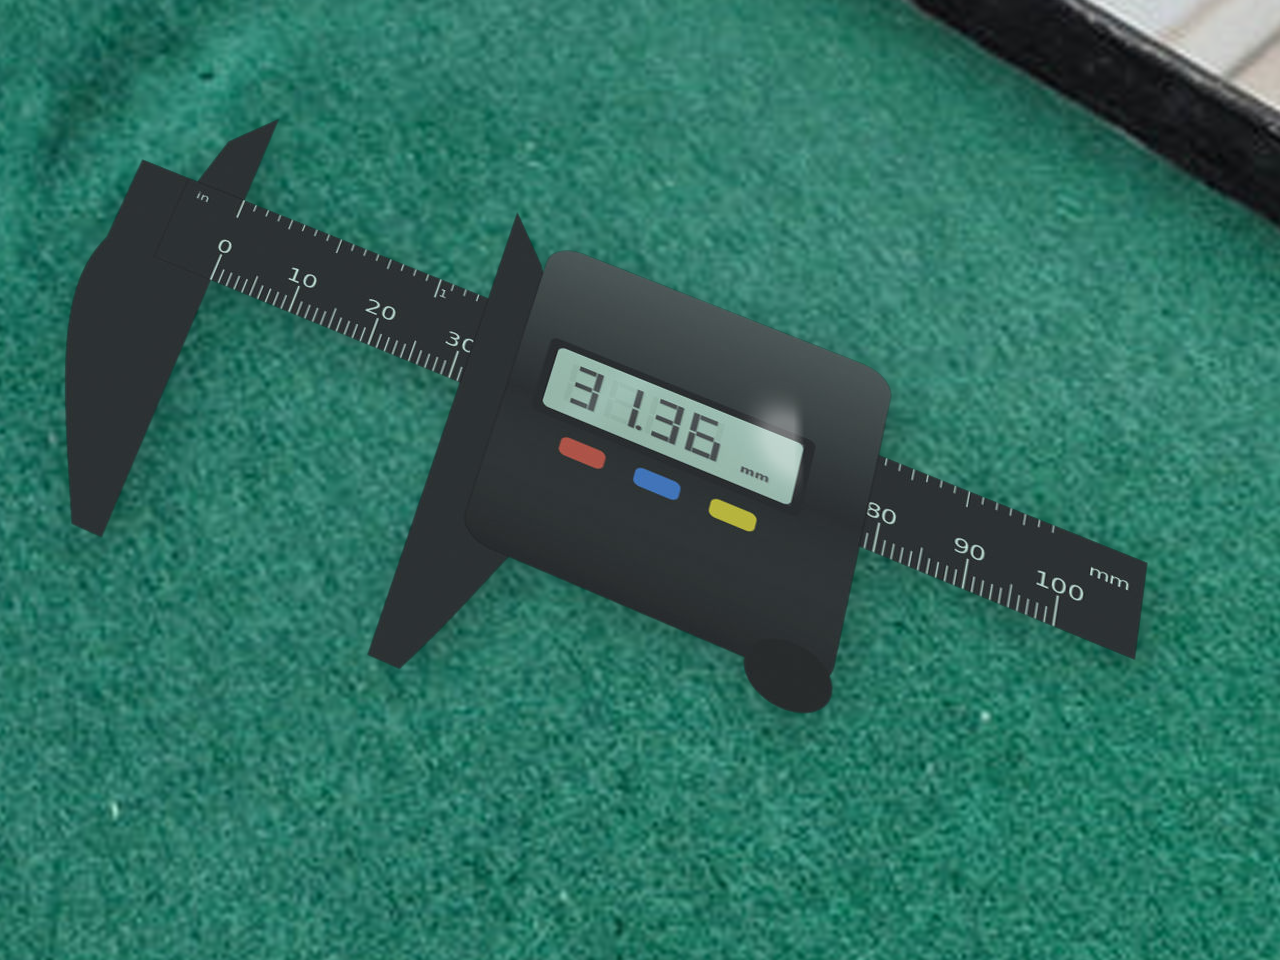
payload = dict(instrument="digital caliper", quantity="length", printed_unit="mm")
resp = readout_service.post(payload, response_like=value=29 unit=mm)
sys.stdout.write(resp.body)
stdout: value=31.36 unit=mm
